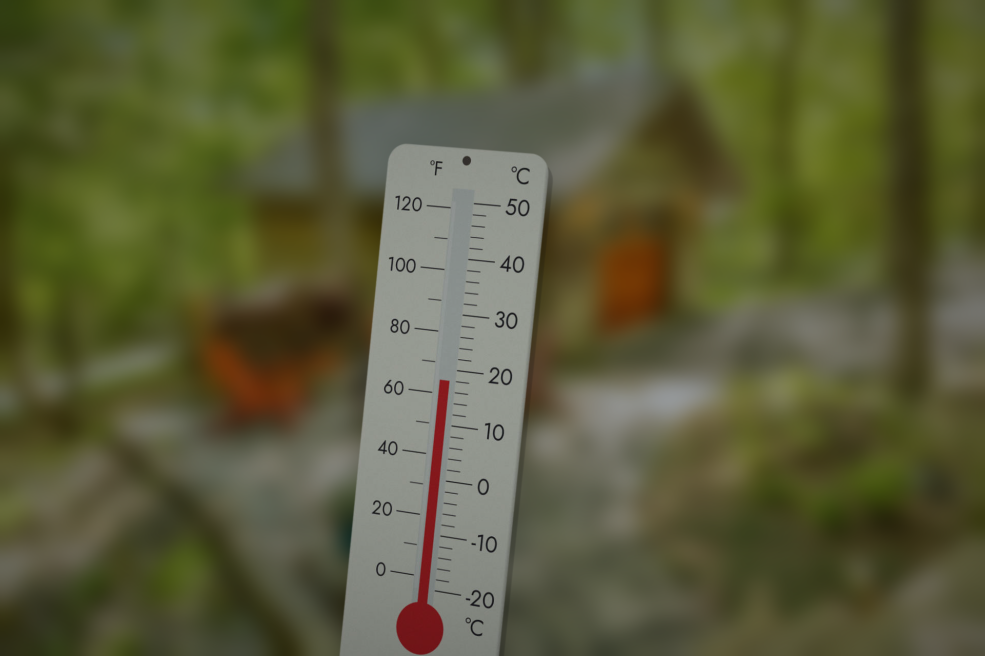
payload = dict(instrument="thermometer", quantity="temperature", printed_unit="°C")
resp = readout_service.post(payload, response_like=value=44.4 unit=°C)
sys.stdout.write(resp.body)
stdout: value=18 unit=°C
